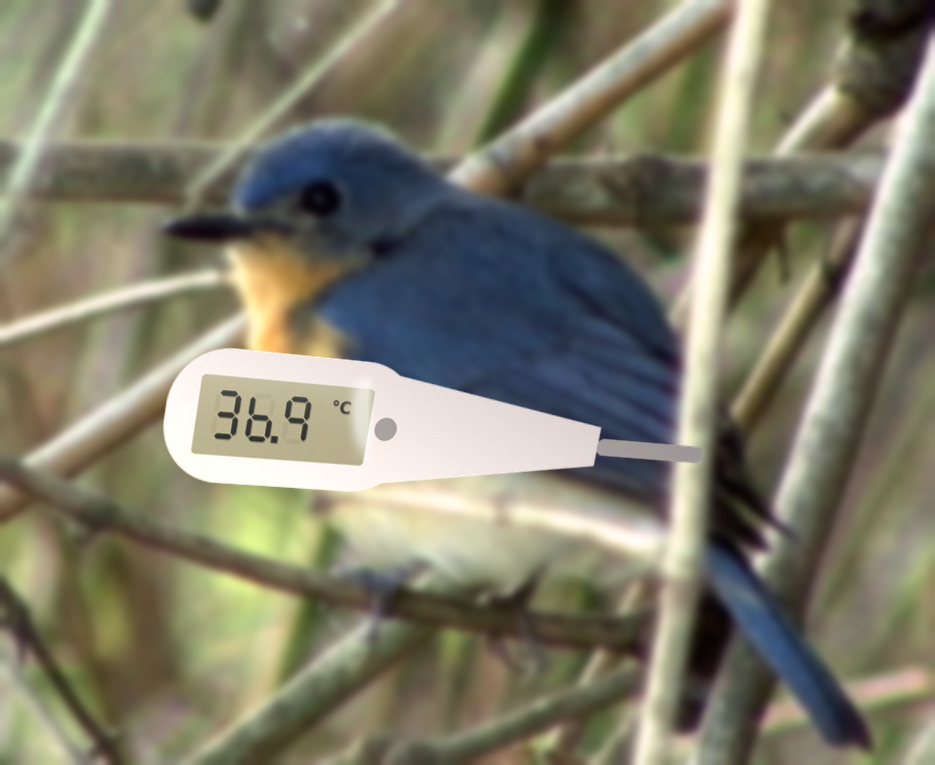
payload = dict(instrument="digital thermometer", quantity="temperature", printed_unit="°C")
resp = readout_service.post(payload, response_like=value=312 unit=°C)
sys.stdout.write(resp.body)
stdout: value=36.9 unit=°C
